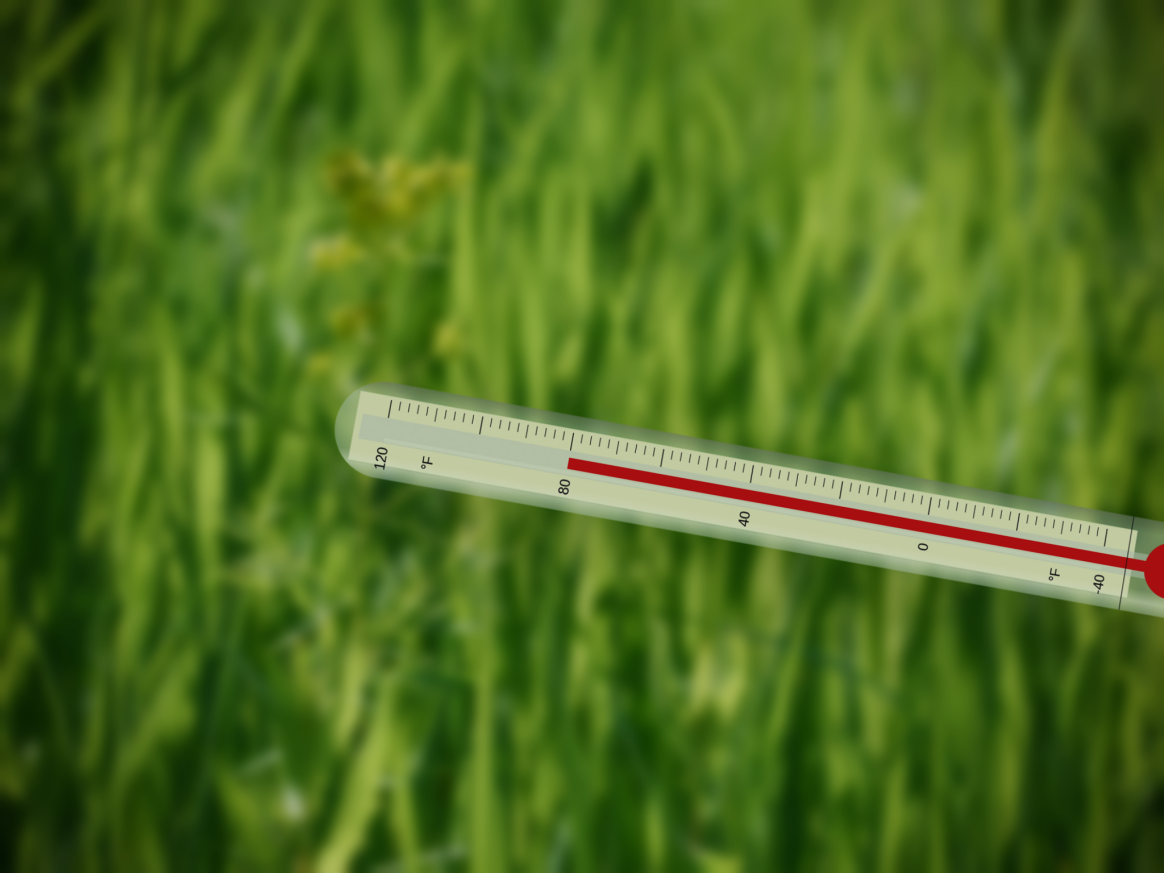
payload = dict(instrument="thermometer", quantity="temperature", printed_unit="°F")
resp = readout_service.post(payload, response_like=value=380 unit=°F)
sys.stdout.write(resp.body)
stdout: value=80 unit=°F
